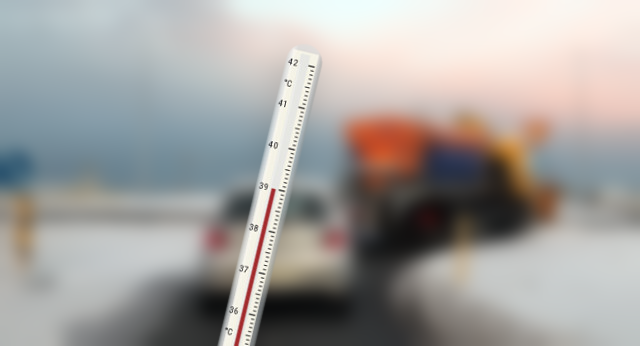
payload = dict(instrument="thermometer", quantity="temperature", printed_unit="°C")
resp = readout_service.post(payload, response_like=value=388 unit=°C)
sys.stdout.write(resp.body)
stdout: value=39 unit=°C
